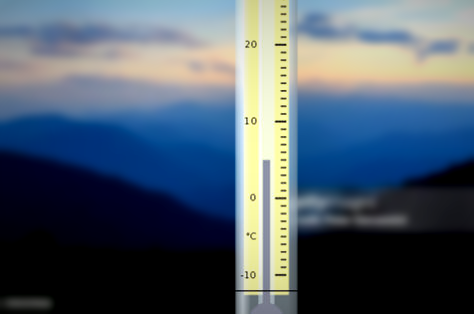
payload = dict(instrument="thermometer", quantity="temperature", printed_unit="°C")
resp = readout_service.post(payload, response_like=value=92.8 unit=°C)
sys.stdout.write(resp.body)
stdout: value=5 unit=°C
